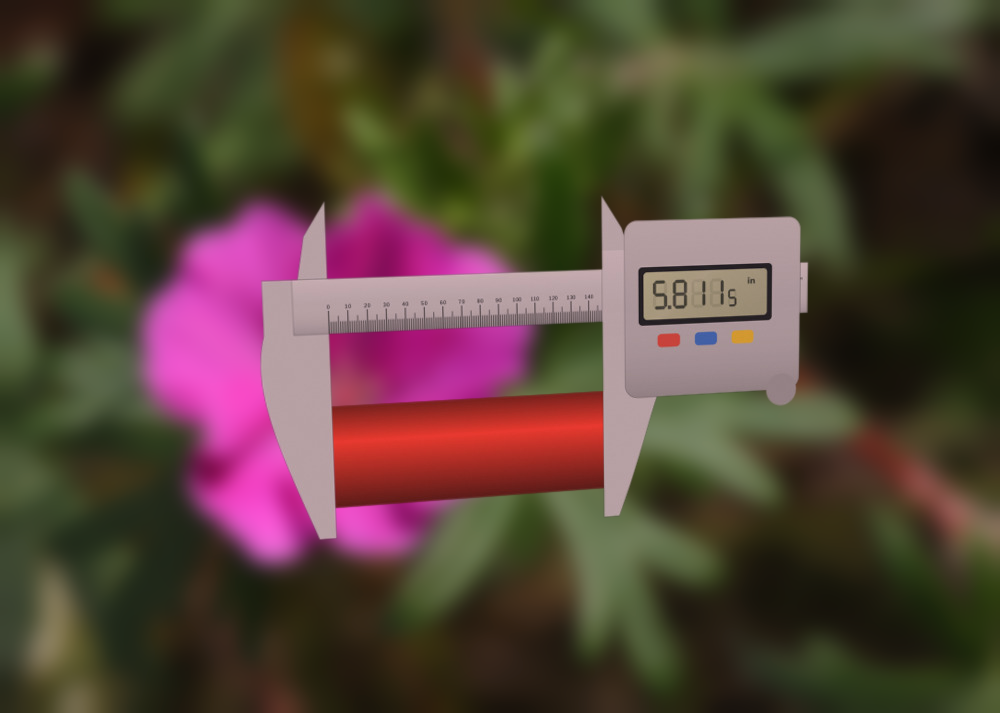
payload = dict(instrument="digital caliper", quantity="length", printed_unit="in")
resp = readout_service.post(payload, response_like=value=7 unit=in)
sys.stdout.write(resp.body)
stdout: value=5.8115 unit=in
